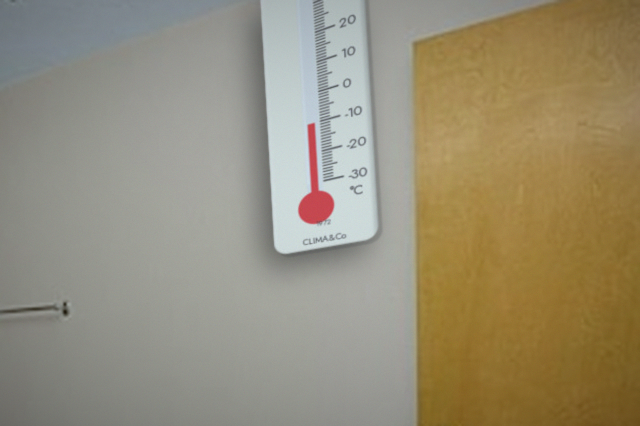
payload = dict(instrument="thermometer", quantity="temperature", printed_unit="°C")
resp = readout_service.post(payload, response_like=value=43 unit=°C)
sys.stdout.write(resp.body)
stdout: value=-10 unit=°C
